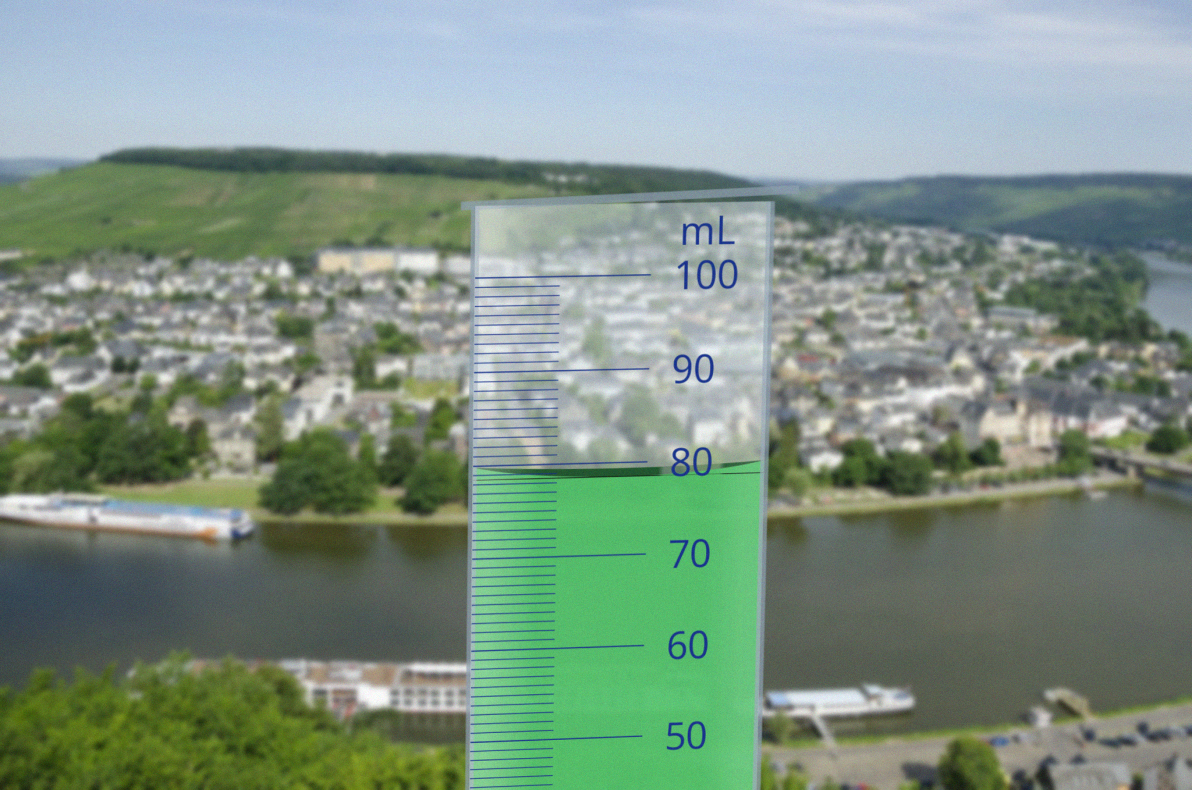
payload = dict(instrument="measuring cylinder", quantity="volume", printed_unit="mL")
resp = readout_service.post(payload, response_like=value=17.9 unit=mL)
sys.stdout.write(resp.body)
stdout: value=78.5 unit=mL
